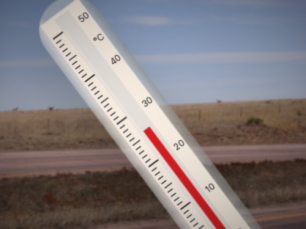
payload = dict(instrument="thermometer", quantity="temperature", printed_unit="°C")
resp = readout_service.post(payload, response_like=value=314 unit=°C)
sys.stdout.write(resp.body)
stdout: value=26 unit=°C
